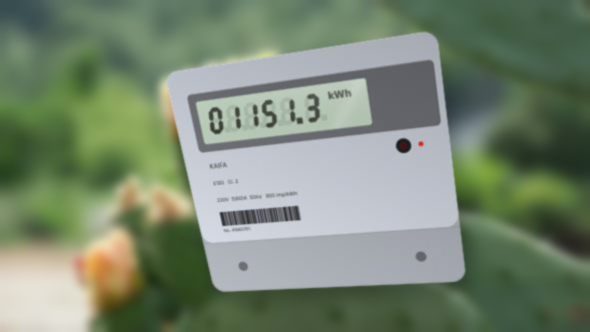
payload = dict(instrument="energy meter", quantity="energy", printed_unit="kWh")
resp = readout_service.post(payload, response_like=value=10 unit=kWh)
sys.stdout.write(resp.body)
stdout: value=1151.3 unit=kWh
